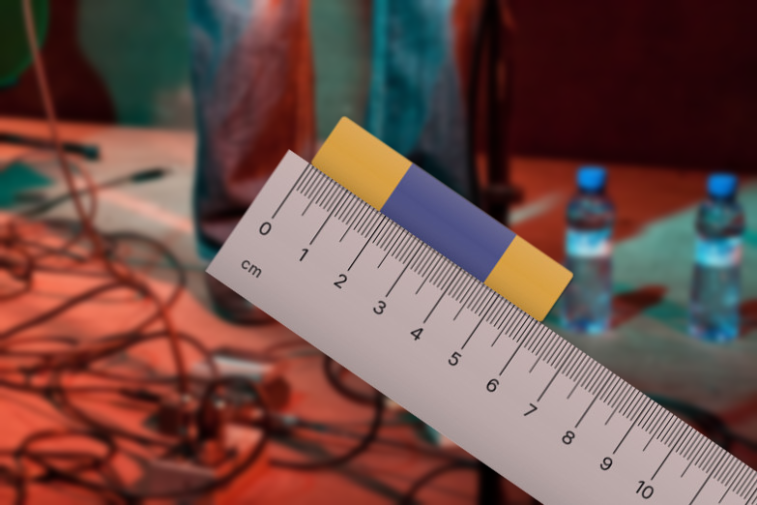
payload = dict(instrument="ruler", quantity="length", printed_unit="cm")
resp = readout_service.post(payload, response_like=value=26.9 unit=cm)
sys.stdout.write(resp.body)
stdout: value=6.1 unit=cm
